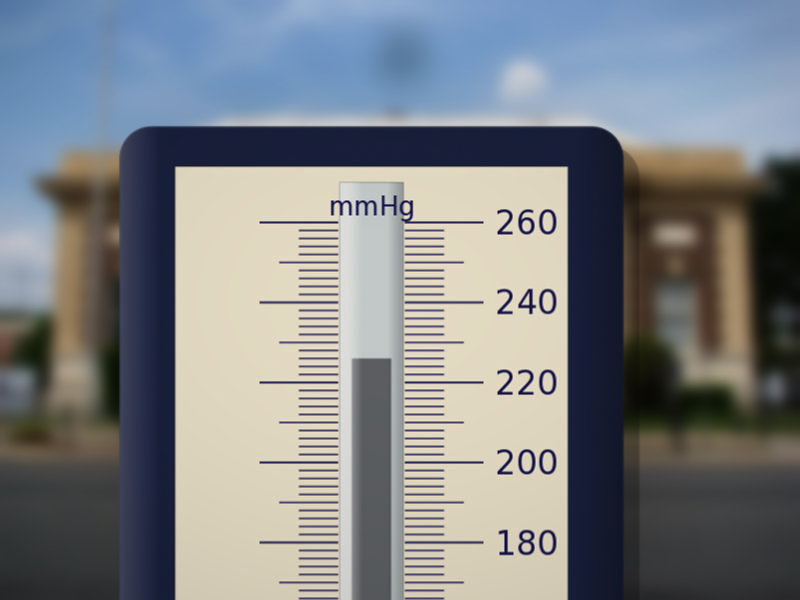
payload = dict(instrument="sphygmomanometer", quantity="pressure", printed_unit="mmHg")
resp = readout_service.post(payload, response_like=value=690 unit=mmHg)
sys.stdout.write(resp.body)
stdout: value=226 unit=mmHg
